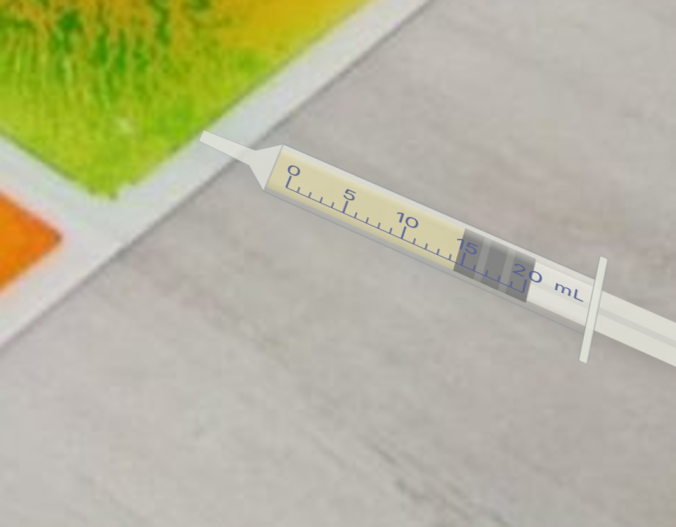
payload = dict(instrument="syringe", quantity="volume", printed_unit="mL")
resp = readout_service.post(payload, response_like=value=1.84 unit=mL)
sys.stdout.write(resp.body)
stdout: value=14.5 unit=mL
